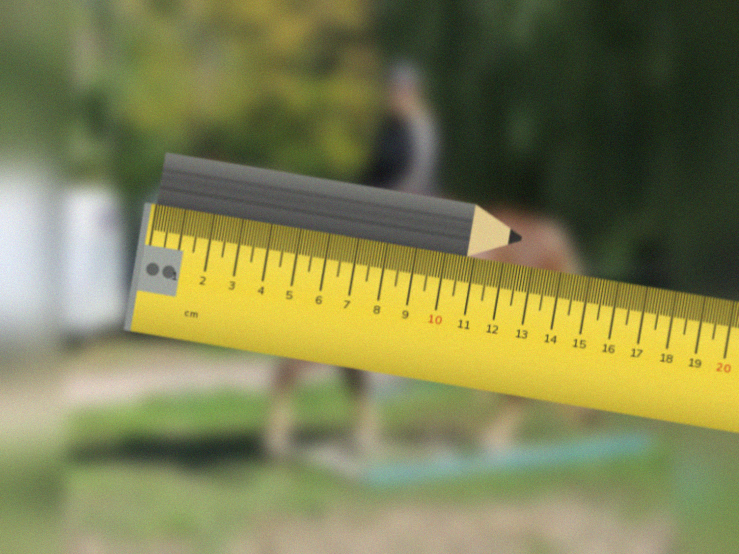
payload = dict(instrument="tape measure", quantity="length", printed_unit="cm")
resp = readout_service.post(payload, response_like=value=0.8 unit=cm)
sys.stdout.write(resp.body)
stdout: value=12.5 unit=cm
